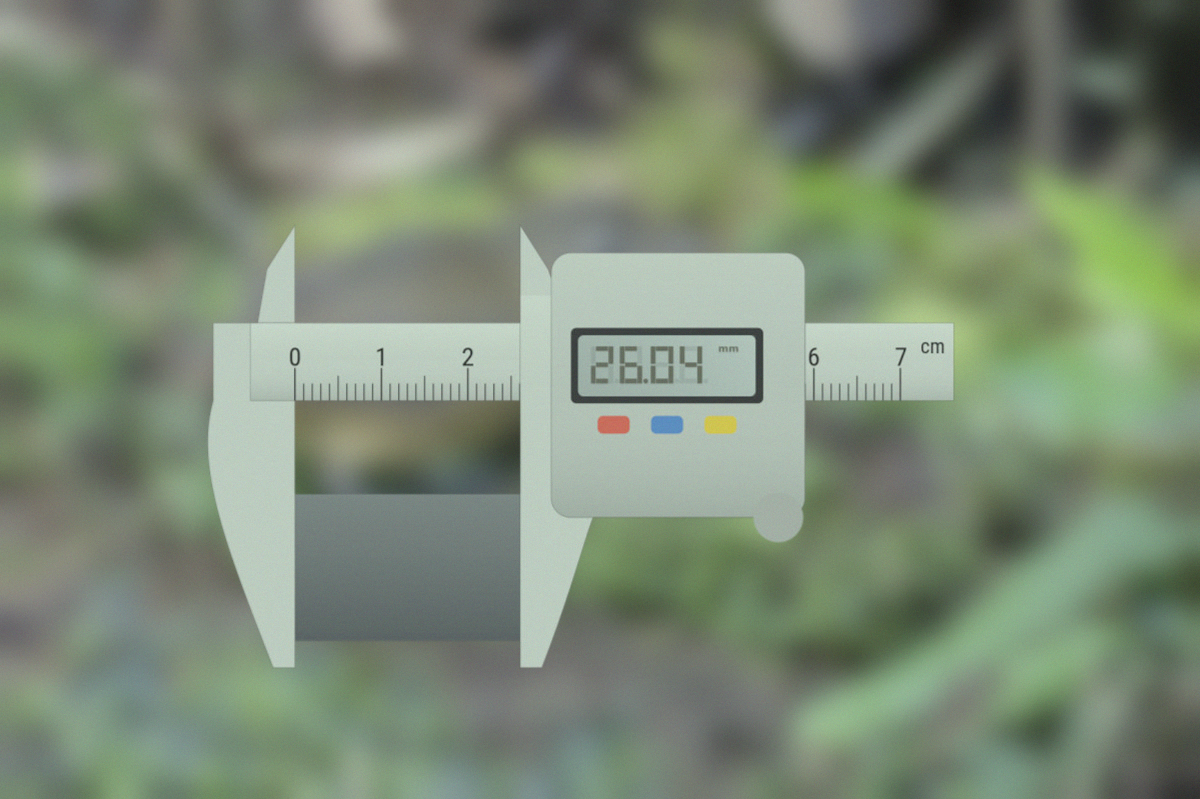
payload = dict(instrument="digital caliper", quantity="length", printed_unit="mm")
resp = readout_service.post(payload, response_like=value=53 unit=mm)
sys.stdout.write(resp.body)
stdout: value=26.04 unit=mm
